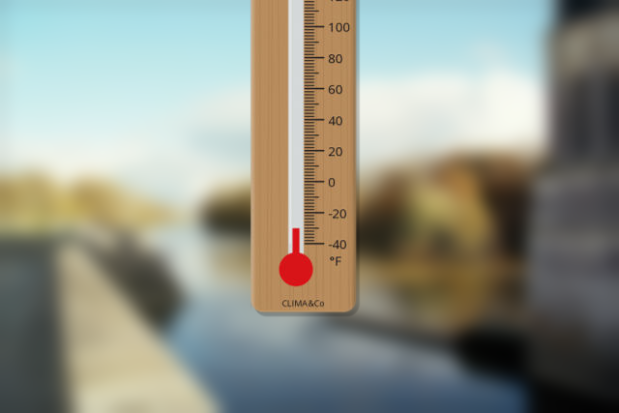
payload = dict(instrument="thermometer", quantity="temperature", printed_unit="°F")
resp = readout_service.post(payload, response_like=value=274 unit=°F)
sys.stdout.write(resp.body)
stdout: value=-30 unit=°F
